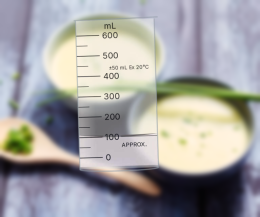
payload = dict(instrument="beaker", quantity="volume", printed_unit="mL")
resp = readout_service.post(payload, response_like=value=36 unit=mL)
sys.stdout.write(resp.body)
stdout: value=100 unit=mL
